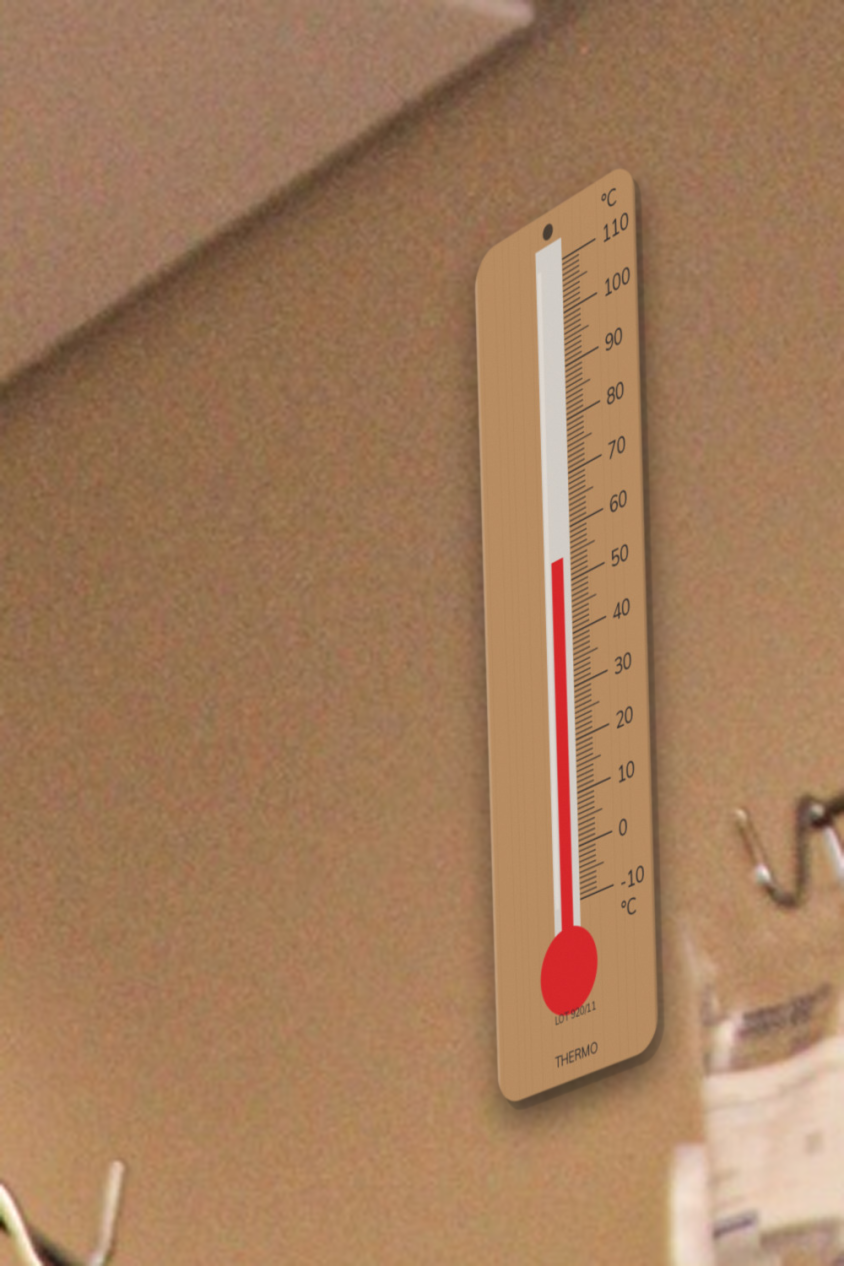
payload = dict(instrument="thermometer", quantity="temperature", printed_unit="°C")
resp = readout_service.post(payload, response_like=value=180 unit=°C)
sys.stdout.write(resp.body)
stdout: value=55 unit=°C
